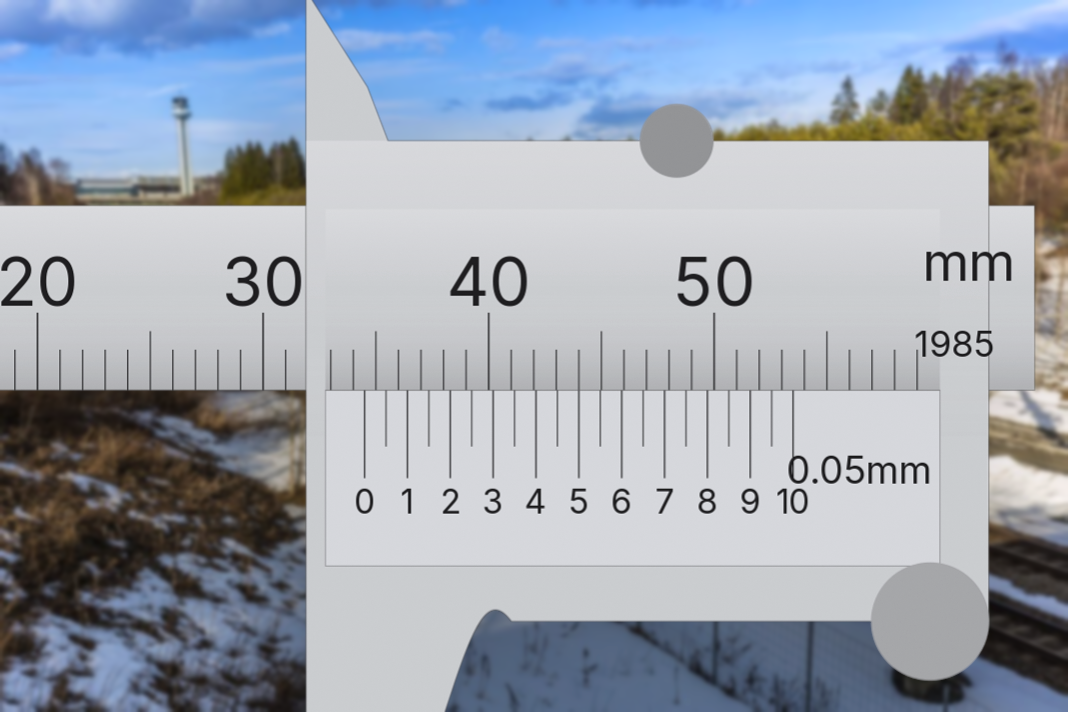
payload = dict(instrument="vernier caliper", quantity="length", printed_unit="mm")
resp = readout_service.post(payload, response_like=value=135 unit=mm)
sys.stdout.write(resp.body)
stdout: value=34.5 unit=mm
